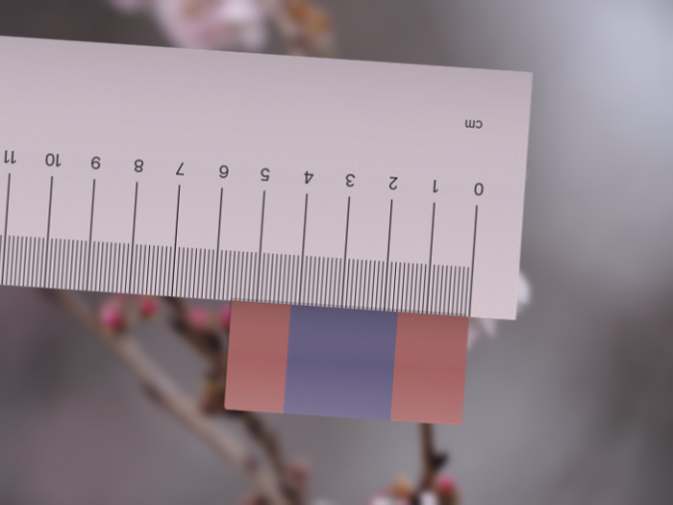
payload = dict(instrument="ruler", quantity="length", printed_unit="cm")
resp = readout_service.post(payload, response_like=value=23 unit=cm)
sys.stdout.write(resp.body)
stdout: value=5.6 unit=cm
